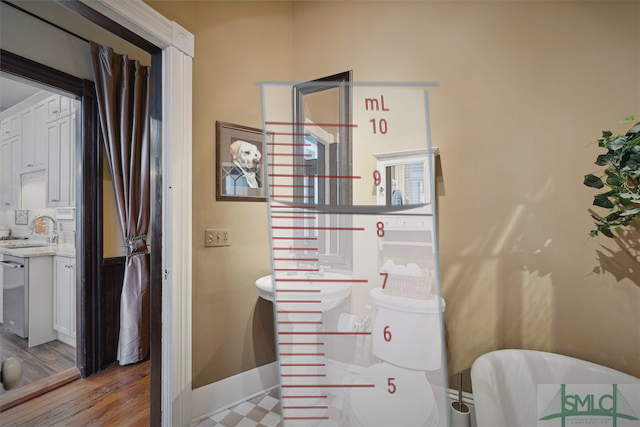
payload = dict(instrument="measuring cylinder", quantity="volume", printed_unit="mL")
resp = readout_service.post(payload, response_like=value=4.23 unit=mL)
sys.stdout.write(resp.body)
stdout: value=8.3 unit=mL
